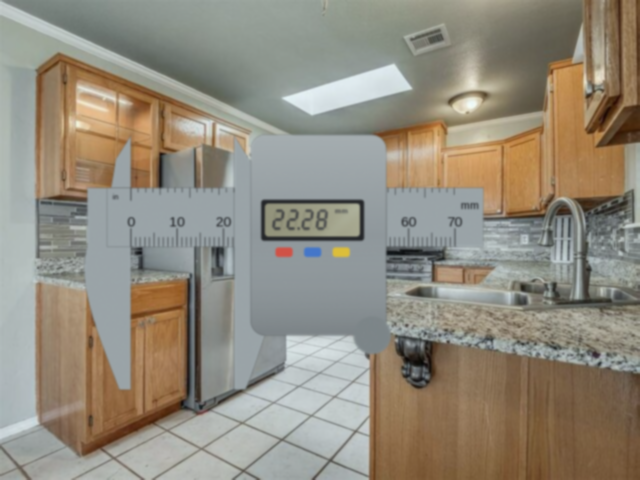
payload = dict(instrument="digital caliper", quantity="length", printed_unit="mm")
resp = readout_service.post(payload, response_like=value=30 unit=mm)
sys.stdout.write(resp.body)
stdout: value=22.28 unit=mm
